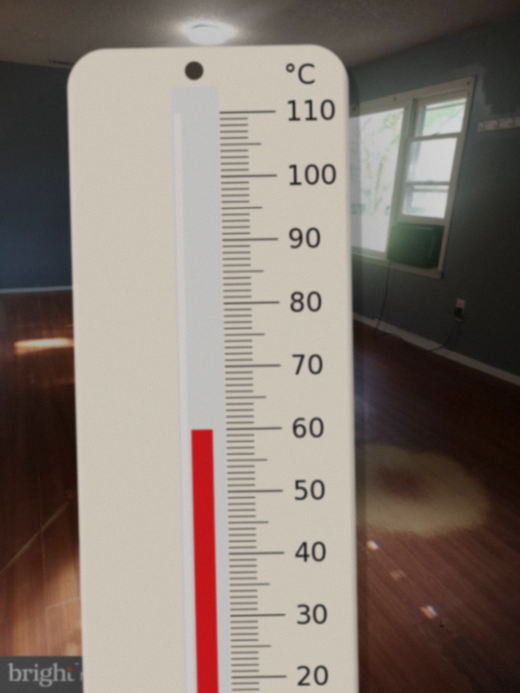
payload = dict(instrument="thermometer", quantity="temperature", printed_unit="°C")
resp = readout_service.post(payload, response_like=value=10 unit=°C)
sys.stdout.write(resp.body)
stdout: value=60 unit=°C
